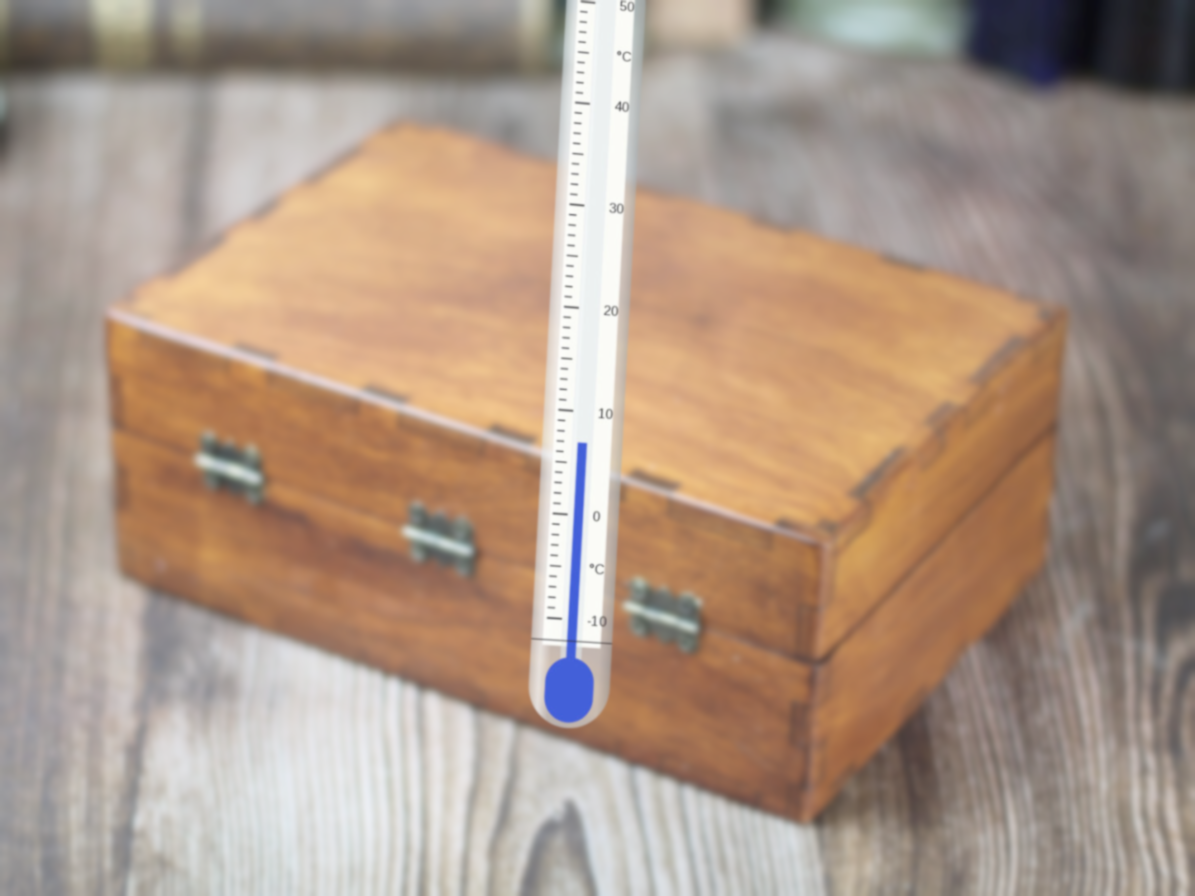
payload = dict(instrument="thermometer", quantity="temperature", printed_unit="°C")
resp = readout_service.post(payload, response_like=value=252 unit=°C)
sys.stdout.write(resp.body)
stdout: value=7 unit=°C
